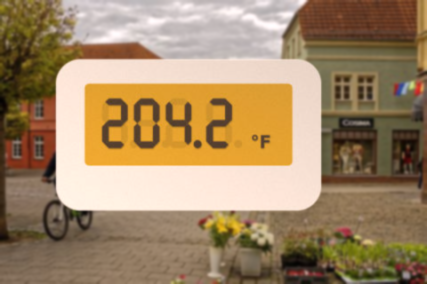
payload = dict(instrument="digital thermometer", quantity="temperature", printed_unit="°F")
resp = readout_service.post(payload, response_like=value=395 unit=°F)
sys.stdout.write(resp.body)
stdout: value=204.2 unit=°F
